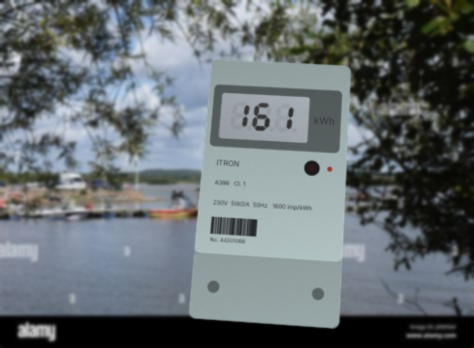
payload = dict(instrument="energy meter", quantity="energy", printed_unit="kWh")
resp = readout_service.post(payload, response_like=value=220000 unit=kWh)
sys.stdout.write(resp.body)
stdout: value=161 unit=kWh
